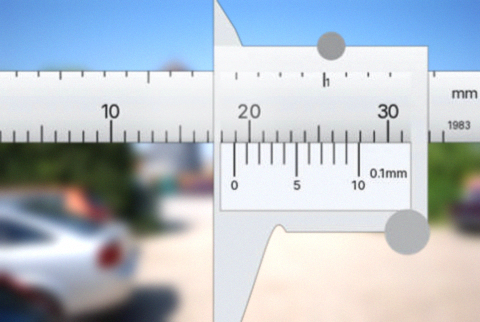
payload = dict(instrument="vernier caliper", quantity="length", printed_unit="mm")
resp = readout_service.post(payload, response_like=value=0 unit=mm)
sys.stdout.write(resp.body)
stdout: value=18.9 unit=mm
